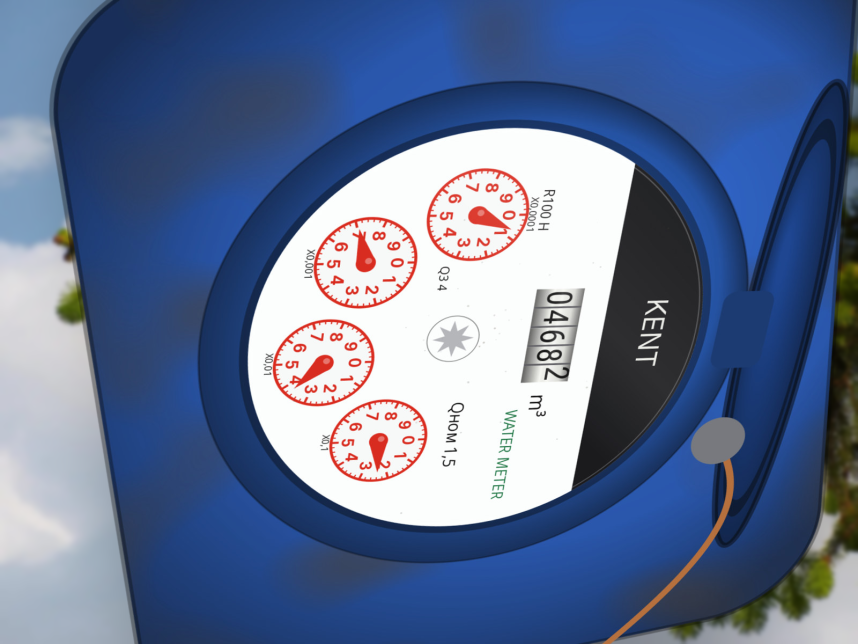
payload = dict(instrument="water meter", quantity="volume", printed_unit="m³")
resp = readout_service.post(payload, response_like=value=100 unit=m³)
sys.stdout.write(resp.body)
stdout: value=4682.2370 unit=m³
